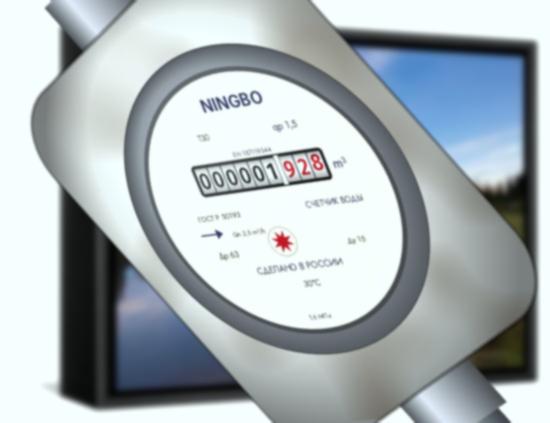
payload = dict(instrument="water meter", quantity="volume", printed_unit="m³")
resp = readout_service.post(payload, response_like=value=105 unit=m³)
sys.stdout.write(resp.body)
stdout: value=1.928 unit=m³
